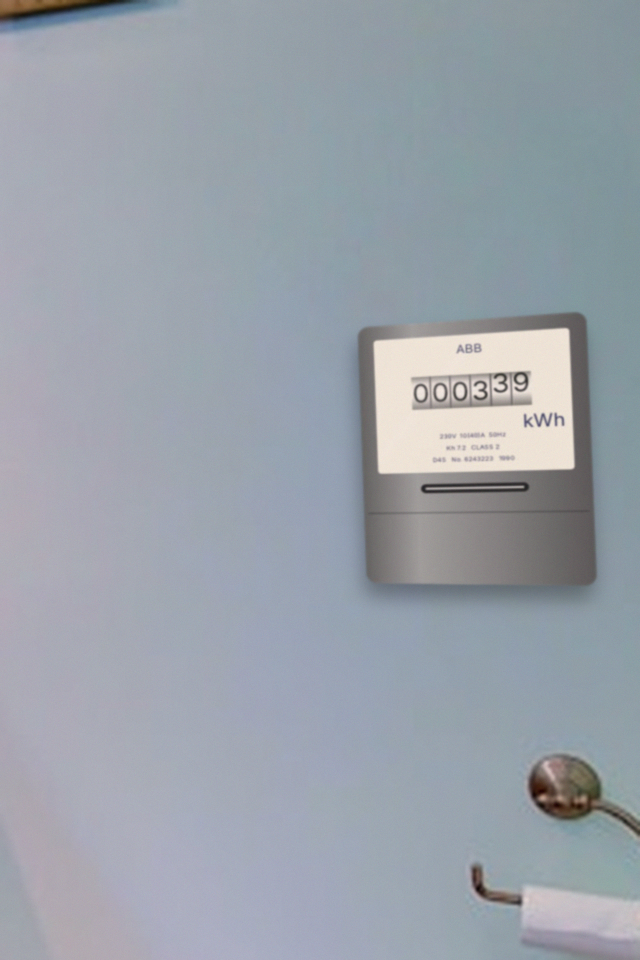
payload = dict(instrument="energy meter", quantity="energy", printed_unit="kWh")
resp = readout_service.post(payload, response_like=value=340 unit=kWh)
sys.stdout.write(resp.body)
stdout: value=339 unit=kWh
